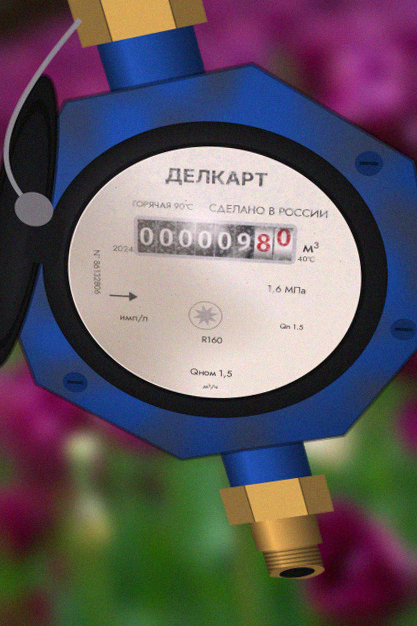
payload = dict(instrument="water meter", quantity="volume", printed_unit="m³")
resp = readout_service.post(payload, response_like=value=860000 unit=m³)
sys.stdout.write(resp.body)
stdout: value=9.80 unit=m³
